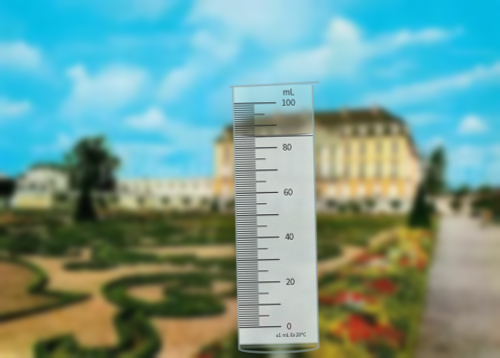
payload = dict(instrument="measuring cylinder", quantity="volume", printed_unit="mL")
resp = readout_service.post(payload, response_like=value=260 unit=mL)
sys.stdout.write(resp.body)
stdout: value=85 unit=mL
